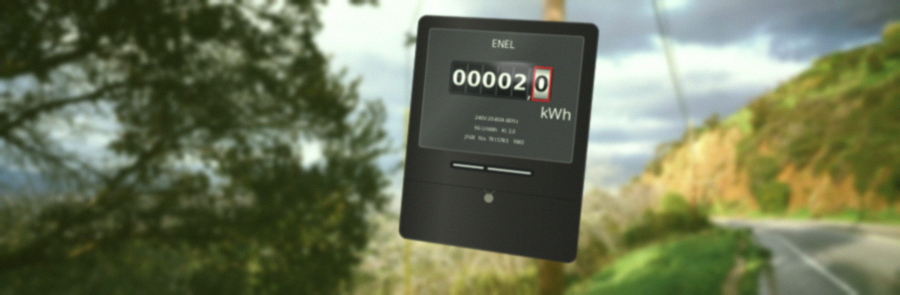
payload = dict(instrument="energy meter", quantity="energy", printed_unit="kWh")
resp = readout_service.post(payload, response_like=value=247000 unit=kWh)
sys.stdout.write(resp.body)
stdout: value=2.0 unit=kWh
